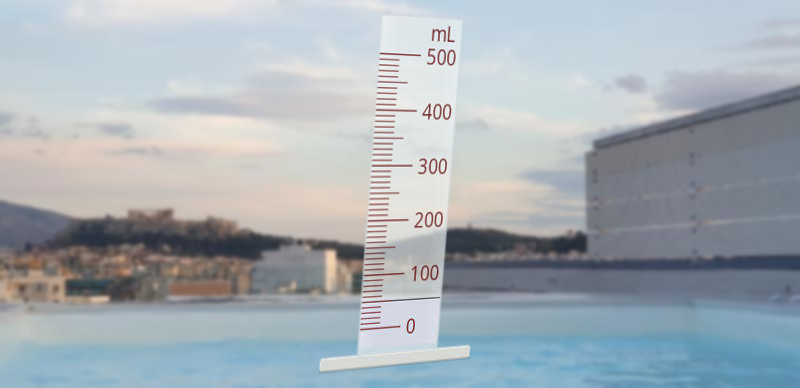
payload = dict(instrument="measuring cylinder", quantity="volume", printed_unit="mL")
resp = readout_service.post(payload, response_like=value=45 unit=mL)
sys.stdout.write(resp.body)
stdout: value=50 unit=mL
